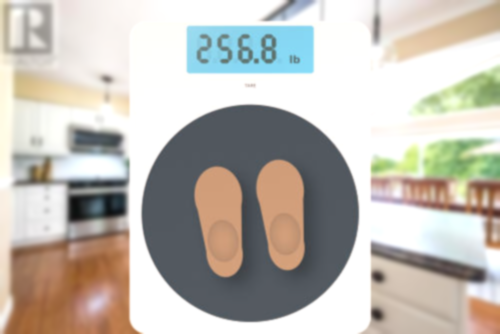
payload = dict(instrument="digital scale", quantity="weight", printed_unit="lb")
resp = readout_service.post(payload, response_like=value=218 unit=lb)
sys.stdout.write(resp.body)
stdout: value=256.8 unit=lb
